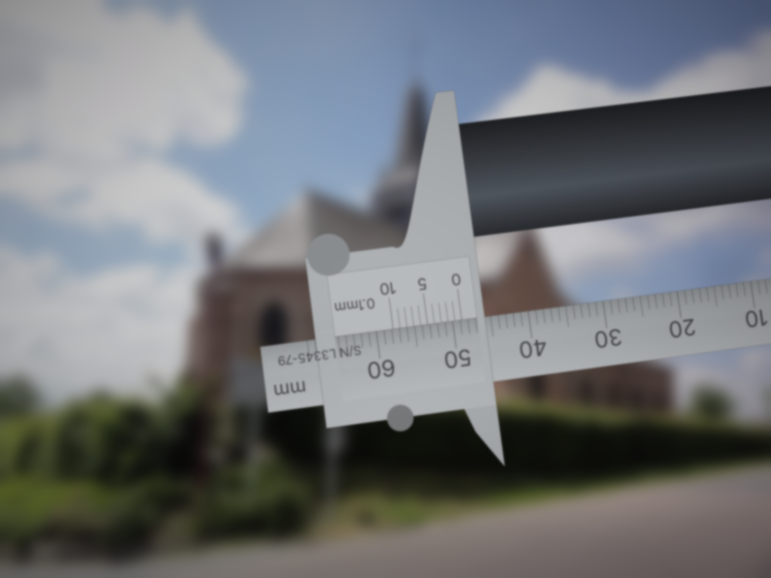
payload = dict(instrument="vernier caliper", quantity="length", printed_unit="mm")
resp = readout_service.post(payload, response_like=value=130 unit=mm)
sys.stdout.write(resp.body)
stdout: value=48.8 unit=mm
